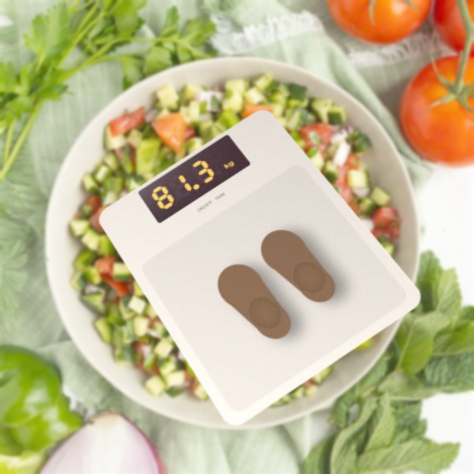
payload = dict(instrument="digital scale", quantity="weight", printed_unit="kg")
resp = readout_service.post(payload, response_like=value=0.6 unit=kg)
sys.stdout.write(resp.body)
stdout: value=81.3 unit=kg
